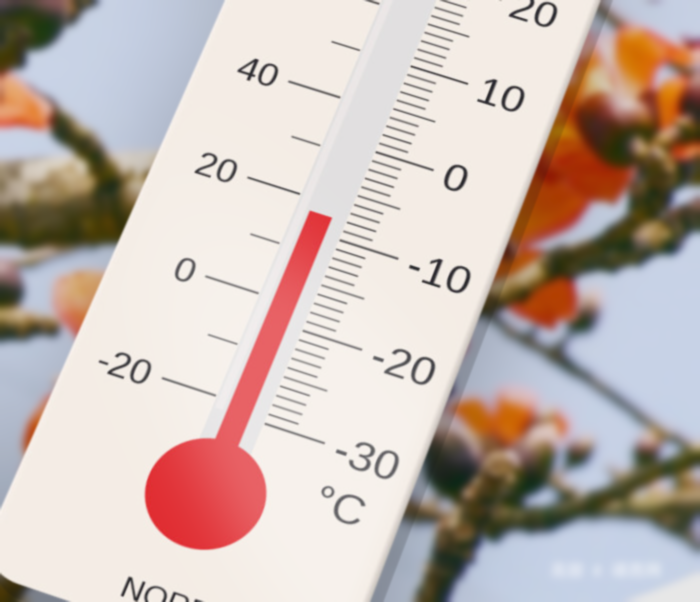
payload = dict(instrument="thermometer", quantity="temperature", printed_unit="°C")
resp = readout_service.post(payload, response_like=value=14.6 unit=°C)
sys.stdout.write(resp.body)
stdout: value=-8 unit=°C
